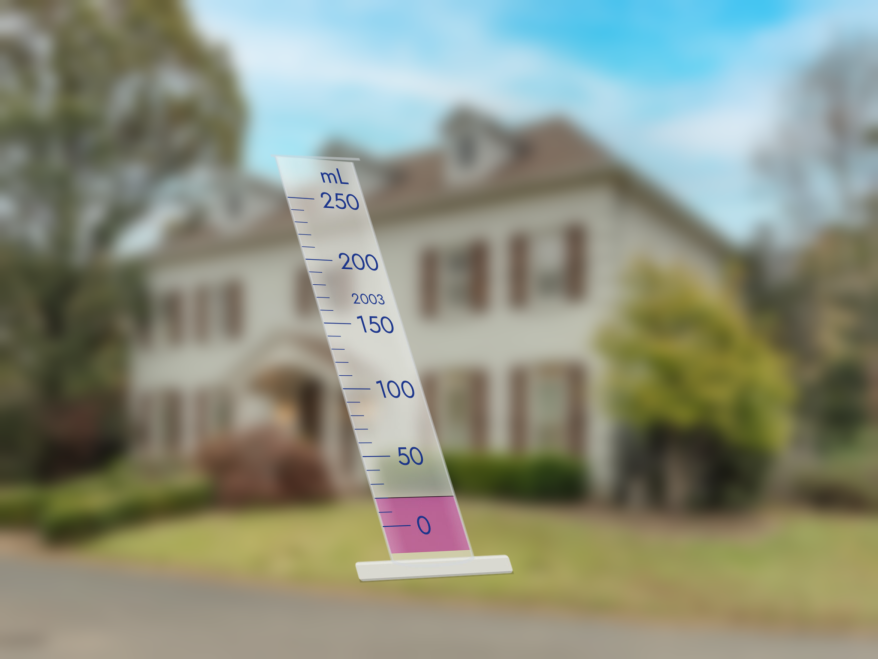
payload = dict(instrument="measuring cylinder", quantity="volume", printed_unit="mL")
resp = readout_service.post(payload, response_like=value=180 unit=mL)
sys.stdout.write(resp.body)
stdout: value=20 unit=mL
